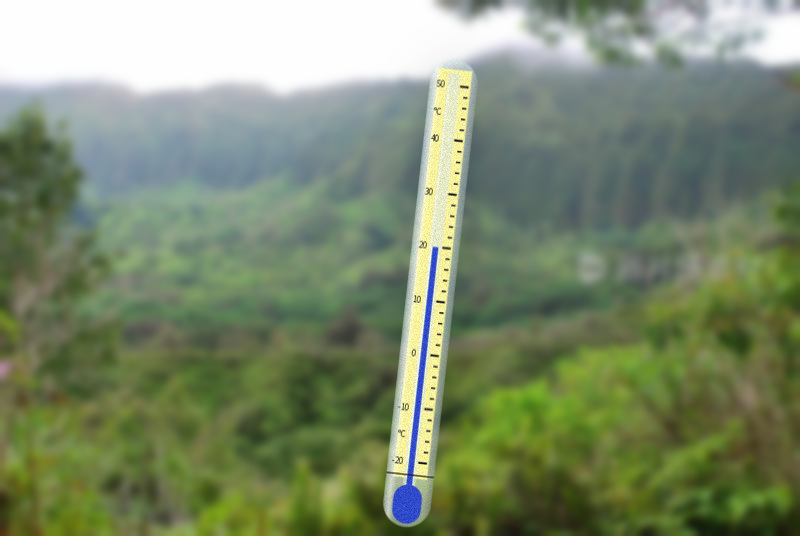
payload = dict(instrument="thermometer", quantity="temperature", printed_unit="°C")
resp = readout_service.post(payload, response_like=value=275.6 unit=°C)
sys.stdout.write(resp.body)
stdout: value=20 unit=°C
